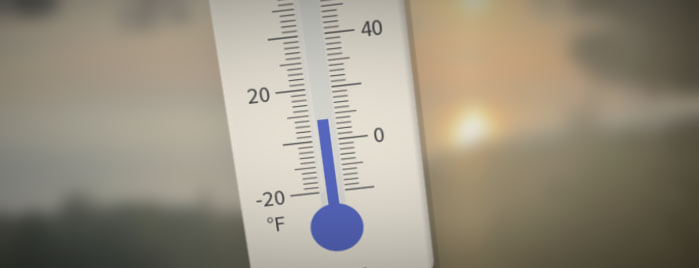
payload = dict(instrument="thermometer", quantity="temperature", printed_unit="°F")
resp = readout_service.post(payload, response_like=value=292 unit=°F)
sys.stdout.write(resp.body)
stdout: value=8 unit=°F
